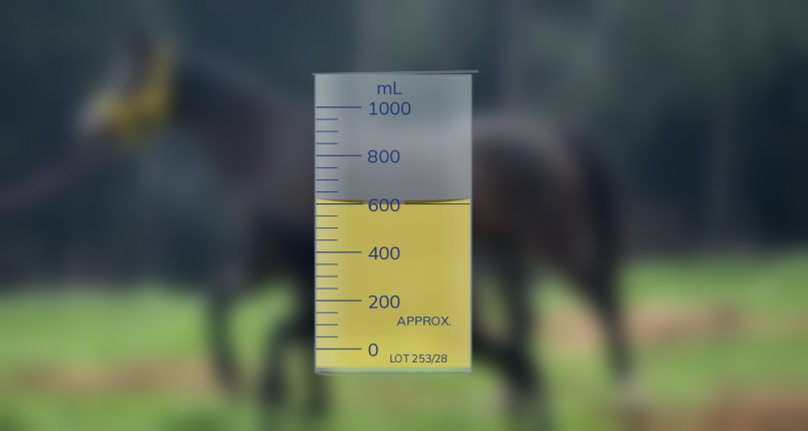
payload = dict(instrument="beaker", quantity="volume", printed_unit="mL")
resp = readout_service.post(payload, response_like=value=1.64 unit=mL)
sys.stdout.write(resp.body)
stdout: value=600 unit=mL
